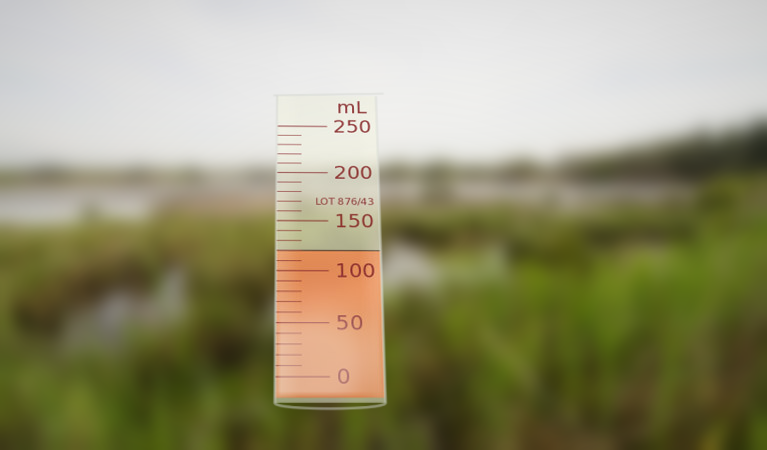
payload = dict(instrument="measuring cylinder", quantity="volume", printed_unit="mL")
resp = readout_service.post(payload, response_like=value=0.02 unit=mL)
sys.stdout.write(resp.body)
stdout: value=120 unit=mL
